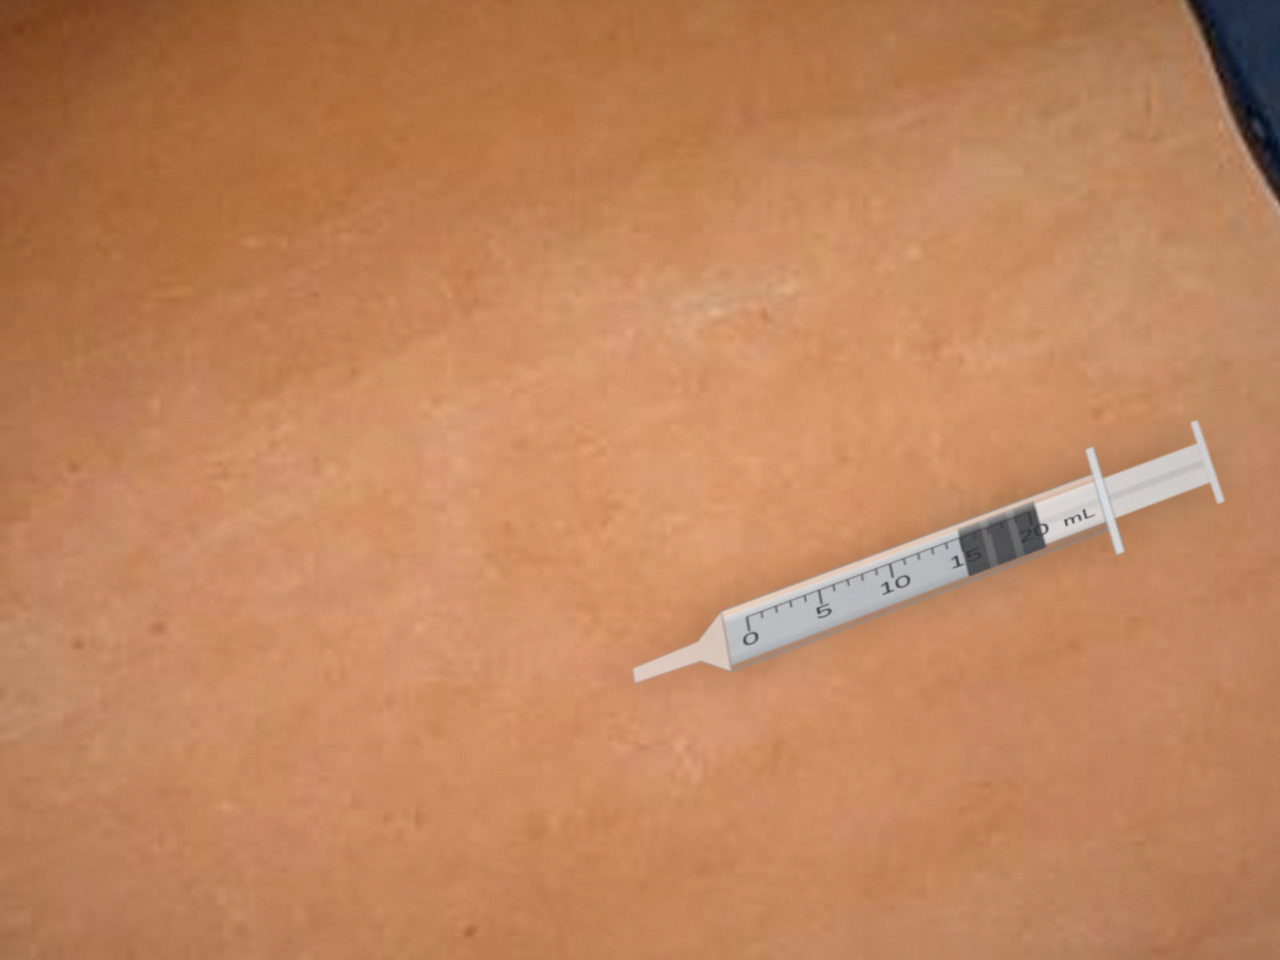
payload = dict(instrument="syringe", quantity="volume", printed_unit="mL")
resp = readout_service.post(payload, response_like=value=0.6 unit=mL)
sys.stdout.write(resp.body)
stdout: value=15 unit=mL
